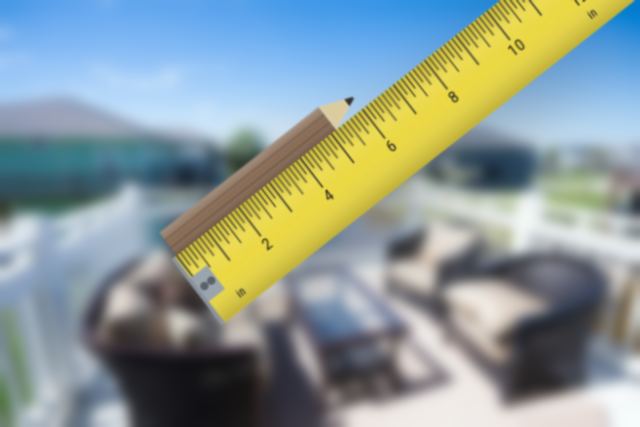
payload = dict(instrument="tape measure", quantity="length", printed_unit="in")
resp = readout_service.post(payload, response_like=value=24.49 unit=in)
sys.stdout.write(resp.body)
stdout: value=6 unit=in
